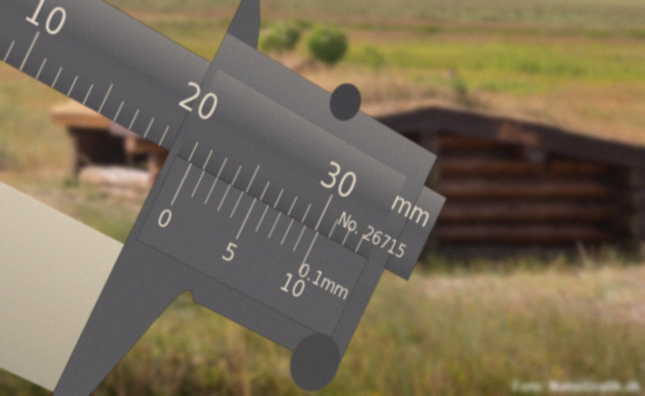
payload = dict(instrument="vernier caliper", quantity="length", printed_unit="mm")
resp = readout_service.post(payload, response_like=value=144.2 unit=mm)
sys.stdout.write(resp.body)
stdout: value=21.2 unit=mm
